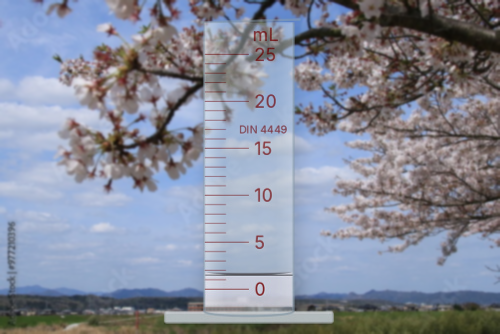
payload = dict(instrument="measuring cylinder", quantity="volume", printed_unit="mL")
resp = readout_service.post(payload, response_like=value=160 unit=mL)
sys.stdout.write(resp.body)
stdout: value=1.5 unit=mL
